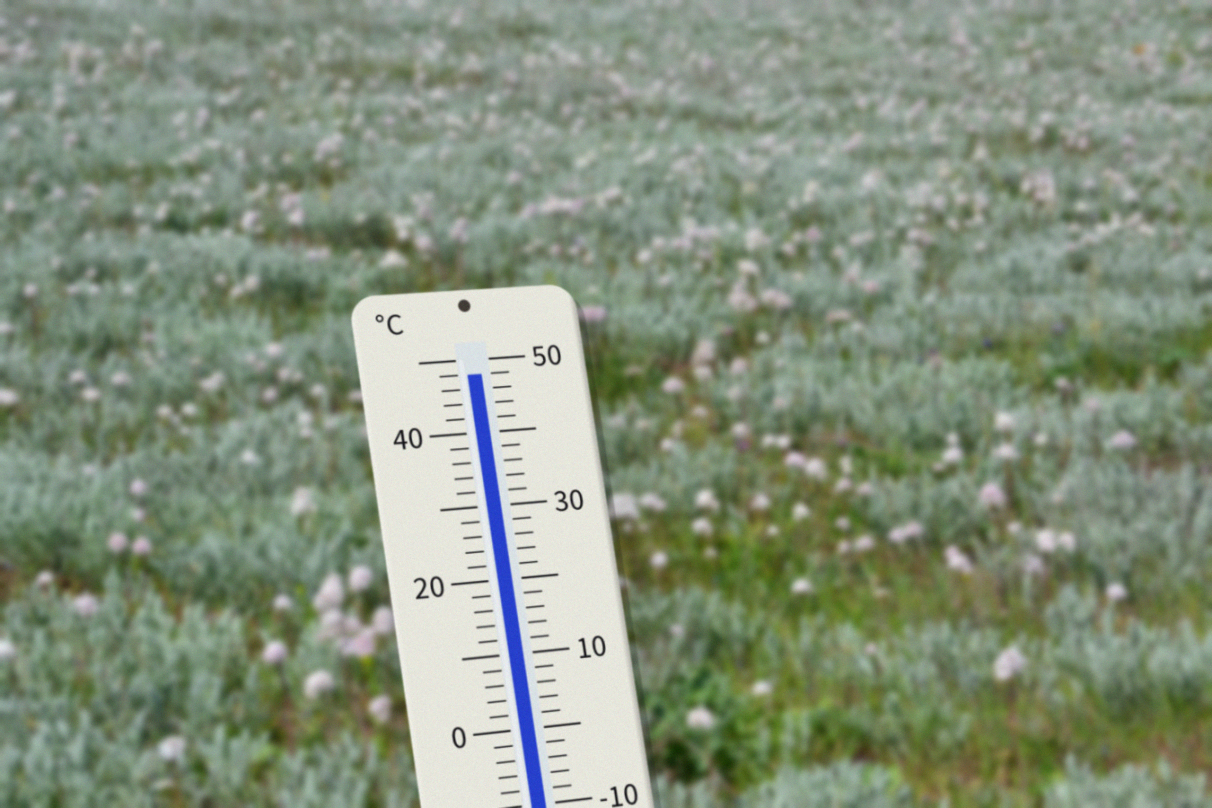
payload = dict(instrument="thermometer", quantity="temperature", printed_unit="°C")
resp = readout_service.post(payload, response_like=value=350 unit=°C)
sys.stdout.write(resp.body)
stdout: value=48 unit=°C
